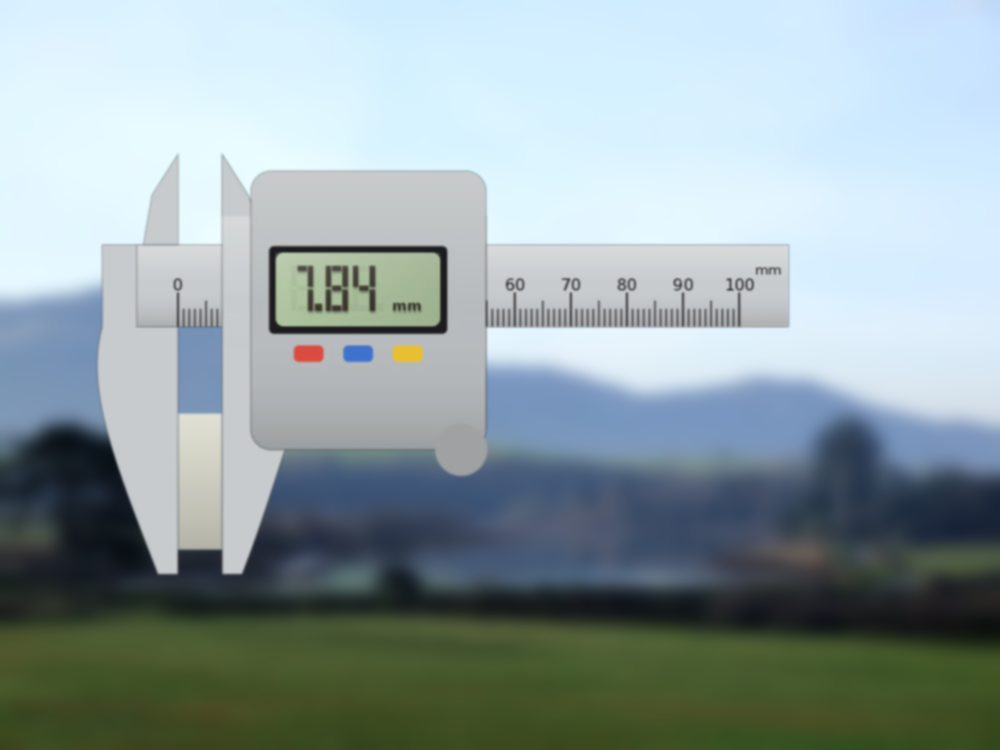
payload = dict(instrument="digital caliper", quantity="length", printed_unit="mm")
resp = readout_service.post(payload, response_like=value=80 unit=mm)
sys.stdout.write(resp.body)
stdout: value=7.84 unit=mm
